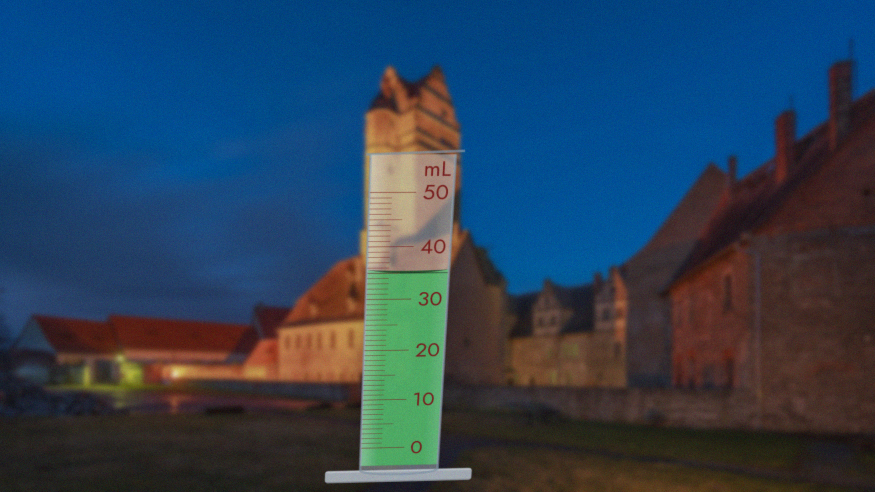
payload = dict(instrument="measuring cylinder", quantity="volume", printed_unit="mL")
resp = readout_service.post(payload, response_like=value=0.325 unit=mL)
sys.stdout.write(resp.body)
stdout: value=35 unit=mL
